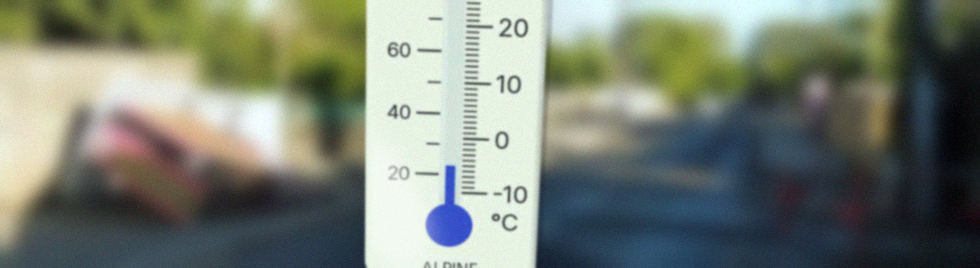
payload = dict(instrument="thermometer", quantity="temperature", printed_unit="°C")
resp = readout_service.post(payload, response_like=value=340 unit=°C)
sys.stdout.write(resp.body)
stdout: value=-5 unit=°C
